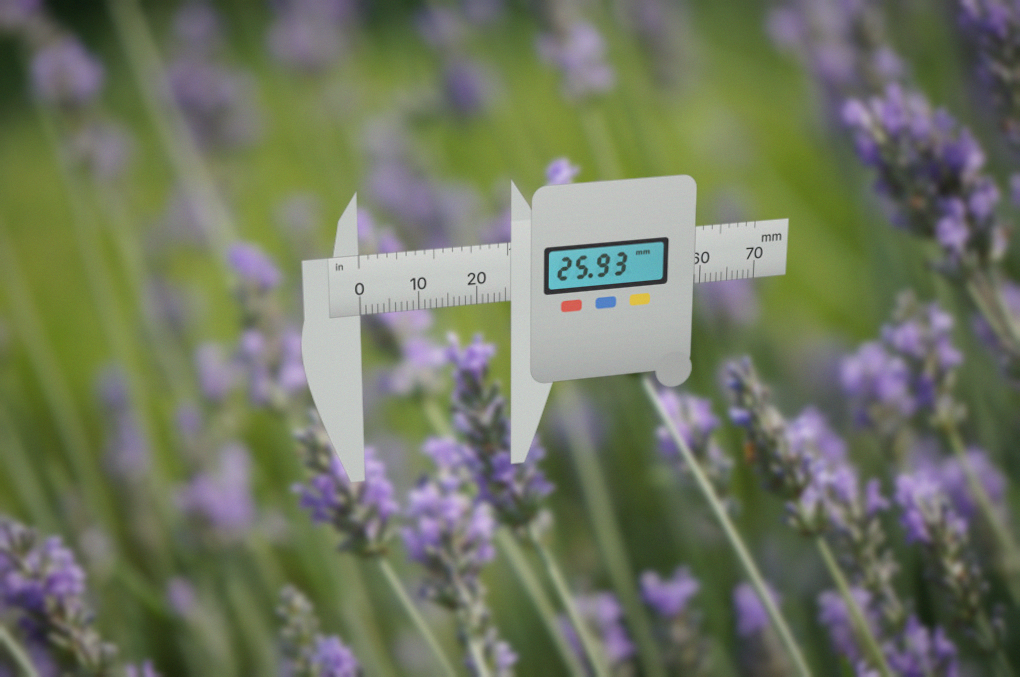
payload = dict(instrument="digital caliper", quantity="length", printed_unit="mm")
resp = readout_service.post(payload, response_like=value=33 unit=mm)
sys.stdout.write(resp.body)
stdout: value=25.93 unit=mm
